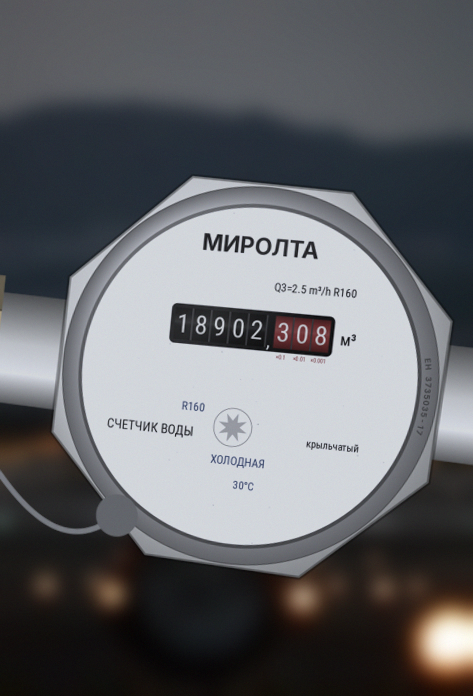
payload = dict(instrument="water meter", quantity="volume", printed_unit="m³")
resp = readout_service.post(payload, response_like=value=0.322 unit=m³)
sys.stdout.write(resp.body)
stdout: value=18902.308 unit=m³
